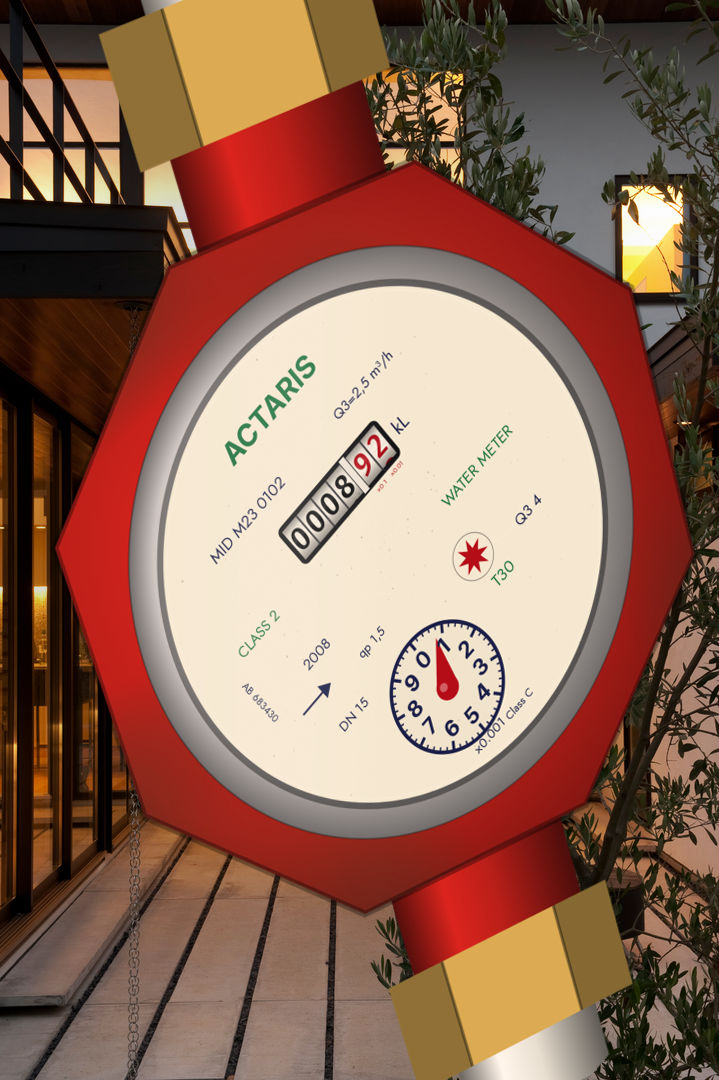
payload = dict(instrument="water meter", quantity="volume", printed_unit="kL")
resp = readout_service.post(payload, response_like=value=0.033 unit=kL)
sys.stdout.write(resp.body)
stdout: value=8.920 unit=kL
